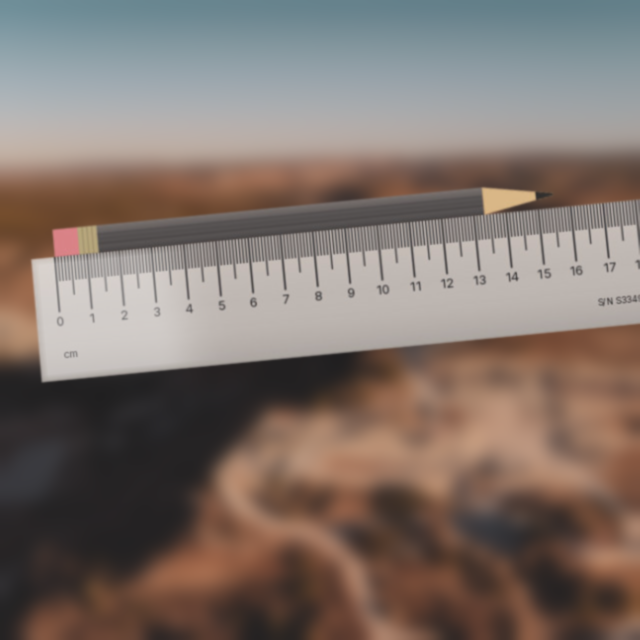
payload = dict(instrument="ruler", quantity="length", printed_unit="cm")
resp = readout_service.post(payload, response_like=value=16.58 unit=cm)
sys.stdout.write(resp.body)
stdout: value=15.5 unit=cm
